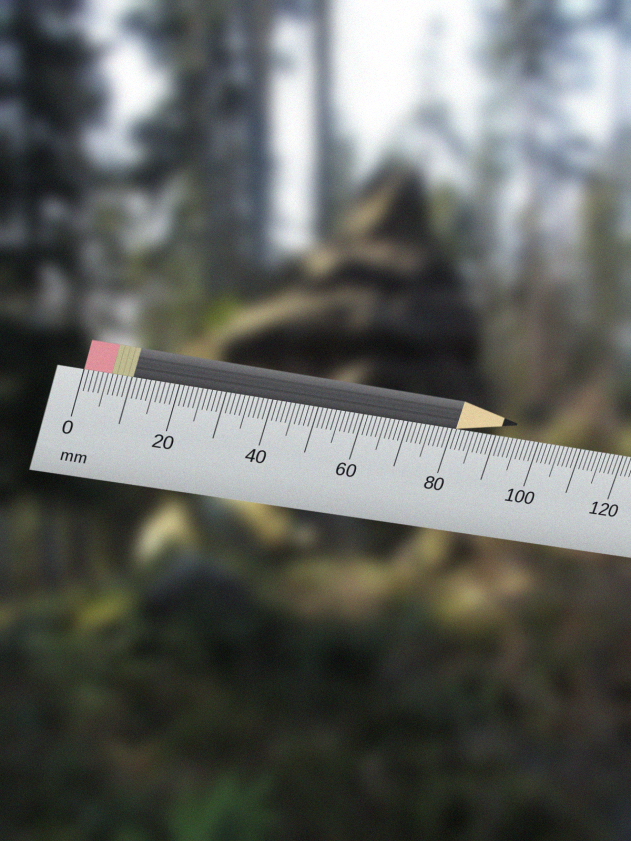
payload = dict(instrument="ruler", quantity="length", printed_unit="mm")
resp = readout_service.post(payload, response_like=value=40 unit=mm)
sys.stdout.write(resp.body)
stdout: value=94 unit=mm
